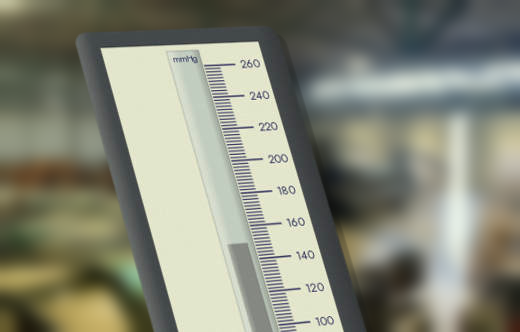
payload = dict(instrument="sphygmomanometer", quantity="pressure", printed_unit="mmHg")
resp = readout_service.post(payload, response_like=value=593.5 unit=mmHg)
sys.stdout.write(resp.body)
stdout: value=150 unit=mmHg
